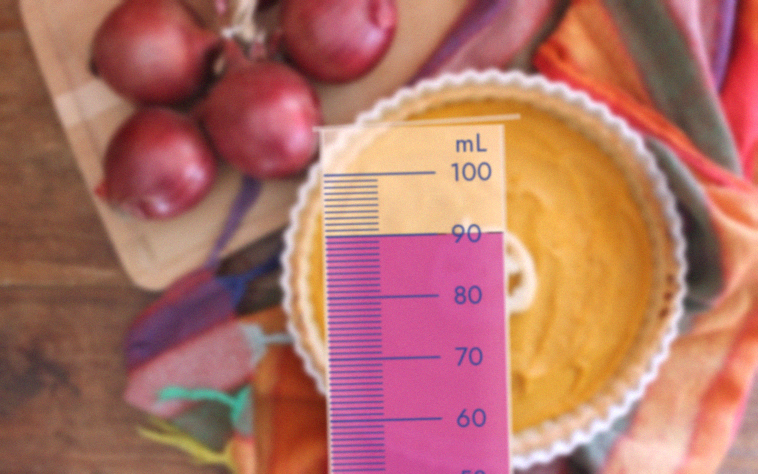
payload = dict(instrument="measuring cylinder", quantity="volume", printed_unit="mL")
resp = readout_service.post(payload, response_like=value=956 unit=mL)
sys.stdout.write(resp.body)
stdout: value=90 unit=mL
